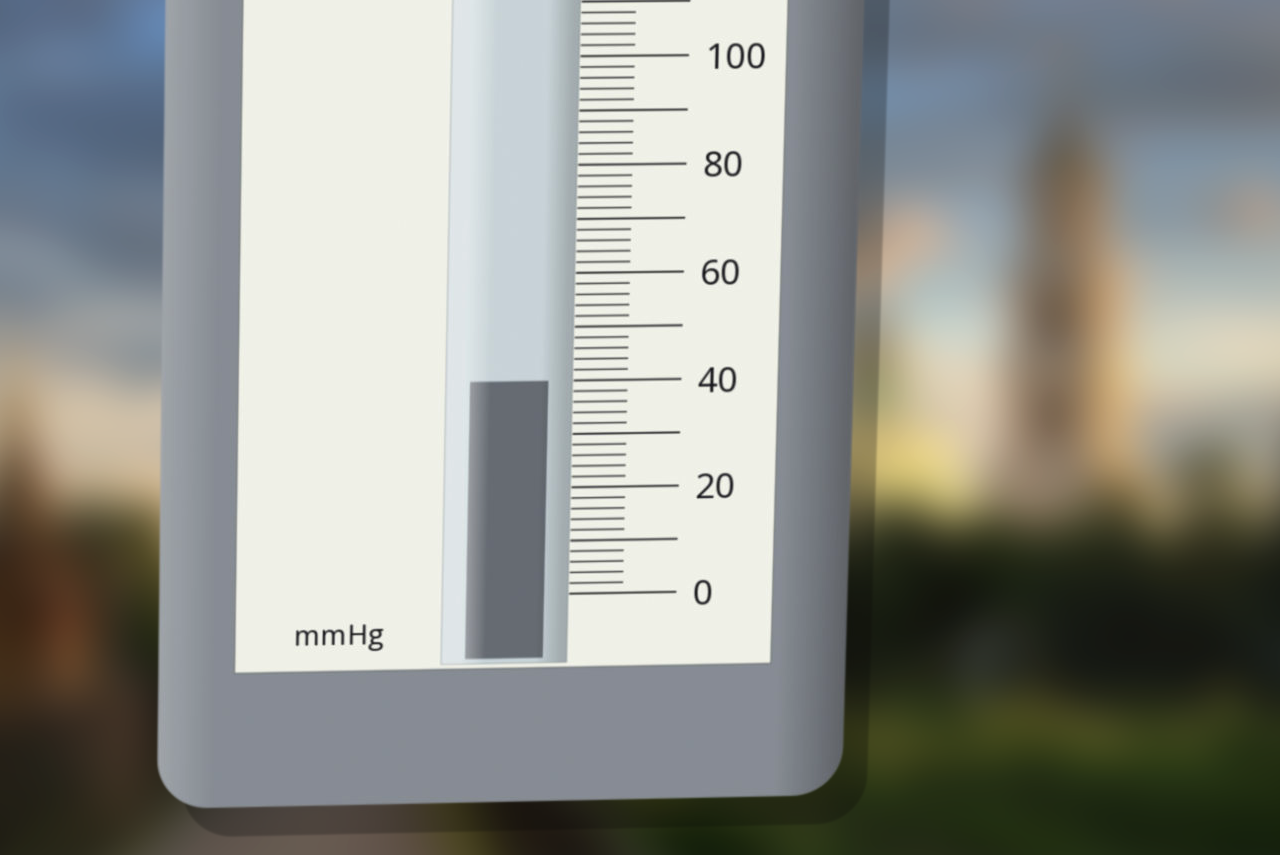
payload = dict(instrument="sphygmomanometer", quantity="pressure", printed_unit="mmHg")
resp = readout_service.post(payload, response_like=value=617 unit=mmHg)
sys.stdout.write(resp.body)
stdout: value=40 unit=mmHg
